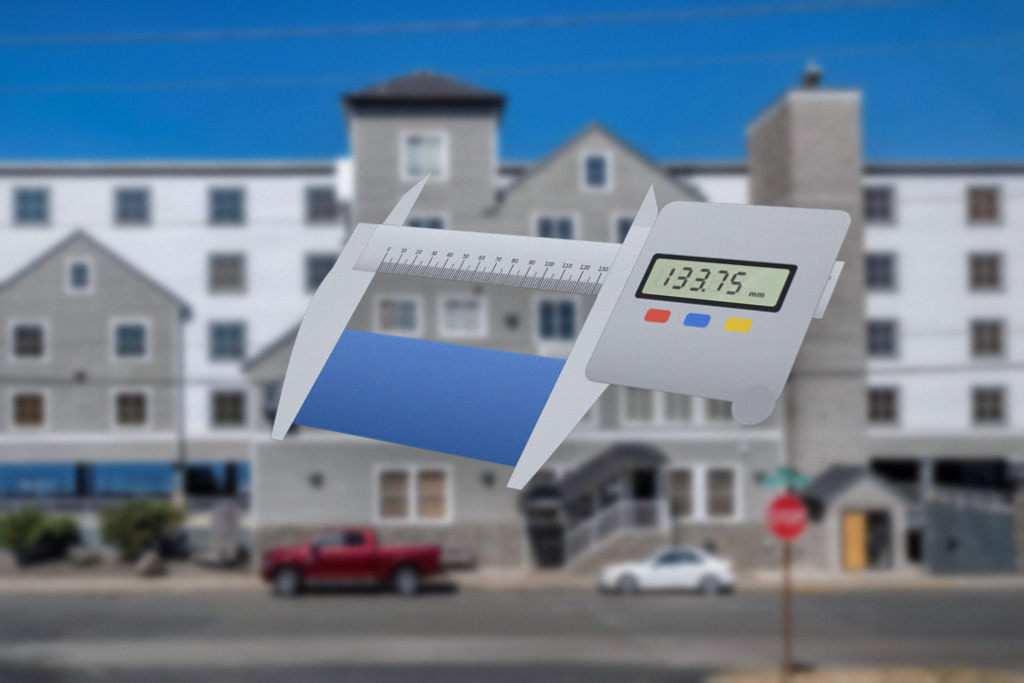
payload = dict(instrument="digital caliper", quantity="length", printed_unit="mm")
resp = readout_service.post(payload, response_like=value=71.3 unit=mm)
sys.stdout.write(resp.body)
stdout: value=133.75 unit=mm
